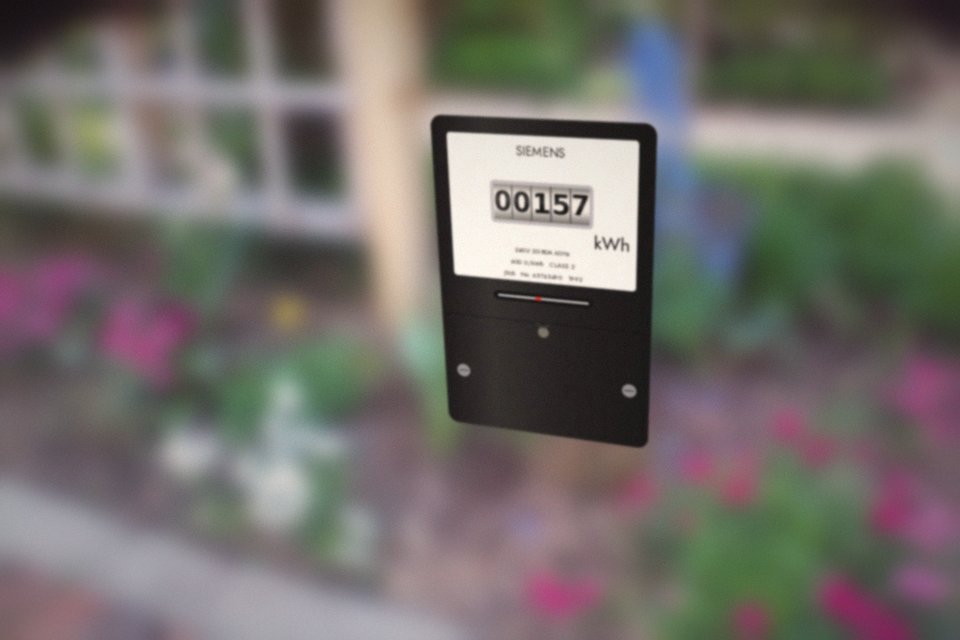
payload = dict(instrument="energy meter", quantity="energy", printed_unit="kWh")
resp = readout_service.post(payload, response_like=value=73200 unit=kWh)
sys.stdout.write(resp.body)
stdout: value=157 unit=kWh
